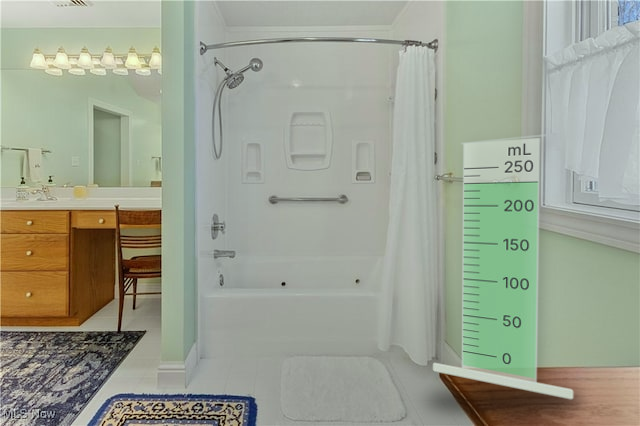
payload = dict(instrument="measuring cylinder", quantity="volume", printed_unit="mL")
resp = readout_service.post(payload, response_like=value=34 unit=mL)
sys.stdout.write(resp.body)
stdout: value=230 unit=mL
